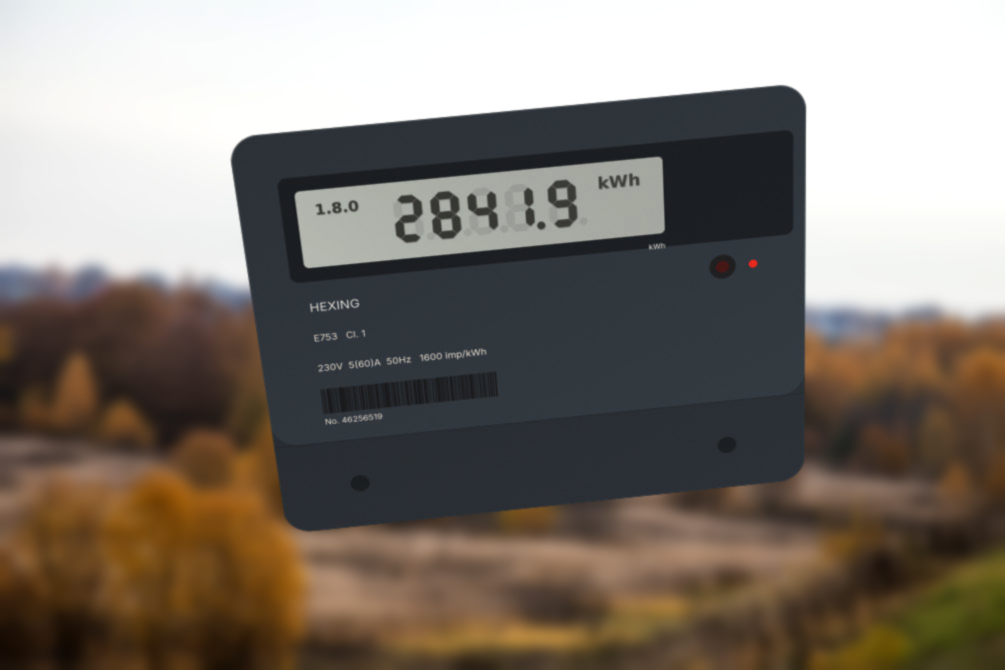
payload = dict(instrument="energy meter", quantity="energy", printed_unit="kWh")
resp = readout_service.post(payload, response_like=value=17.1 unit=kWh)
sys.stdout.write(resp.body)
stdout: value=2841.9 unit=kWh
